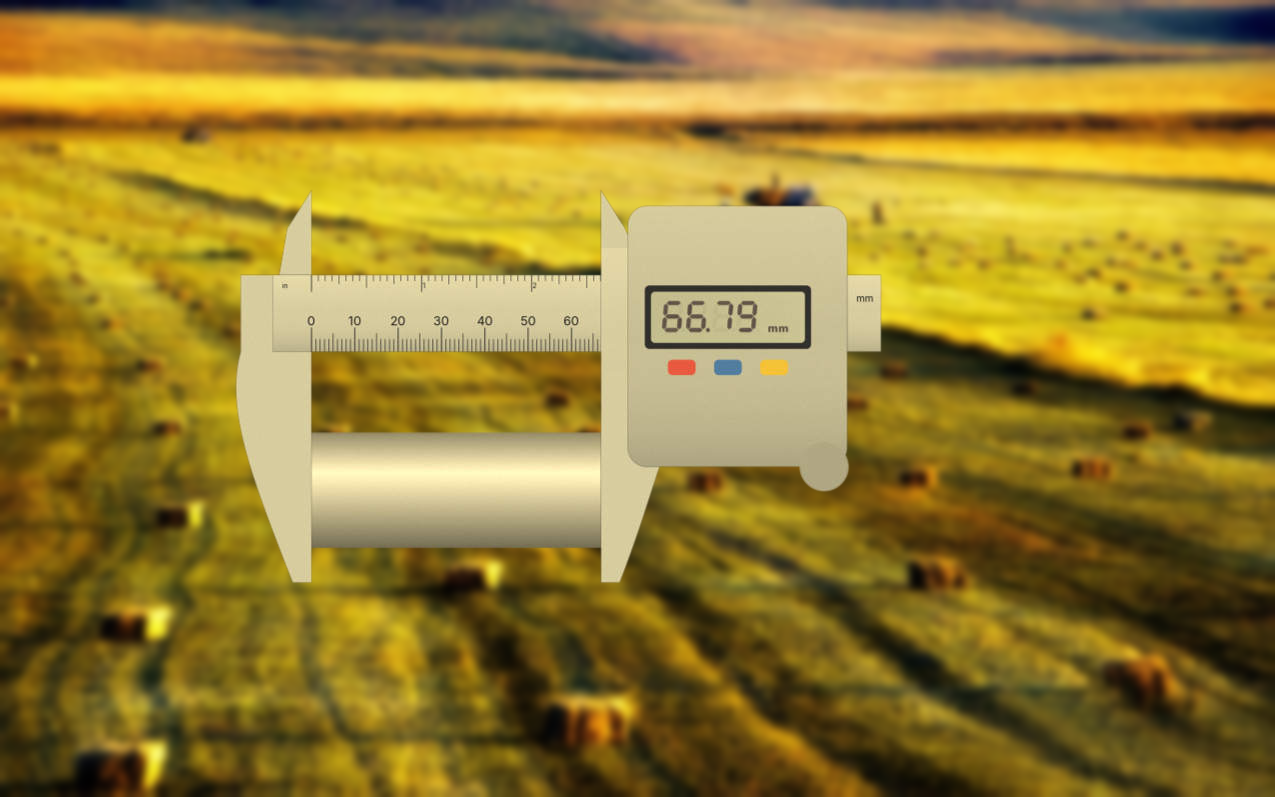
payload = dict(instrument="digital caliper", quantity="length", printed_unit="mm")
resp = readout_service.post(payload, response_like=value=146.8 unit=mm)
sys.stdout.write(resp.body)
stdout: value=66.79 unit=mm
